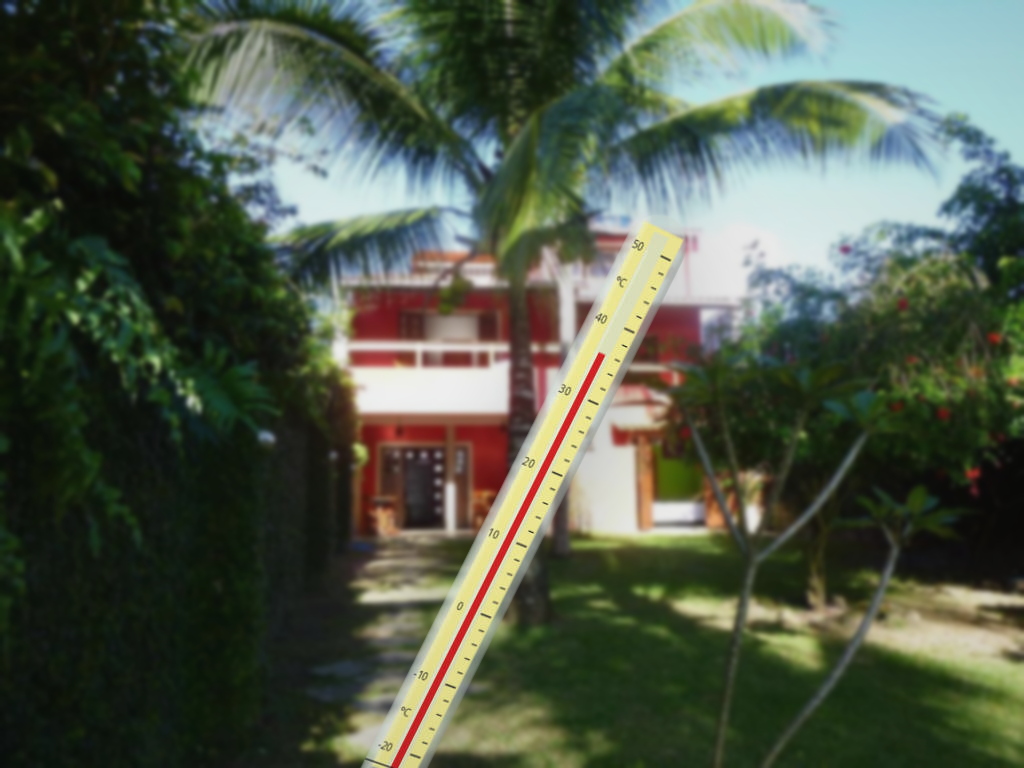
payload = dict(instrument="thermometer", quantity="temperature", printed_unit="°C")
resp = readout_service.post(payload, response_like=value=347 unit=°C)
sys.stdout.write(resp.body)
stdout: value=36 unit=°C
